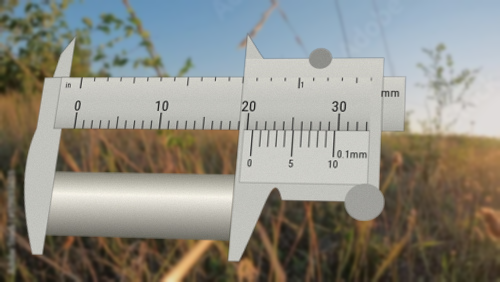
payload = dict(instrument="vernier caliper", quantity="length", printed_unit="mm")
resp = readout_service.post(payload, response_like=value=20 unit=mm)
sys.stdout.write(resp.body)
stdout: value=20.6 unit=mm
